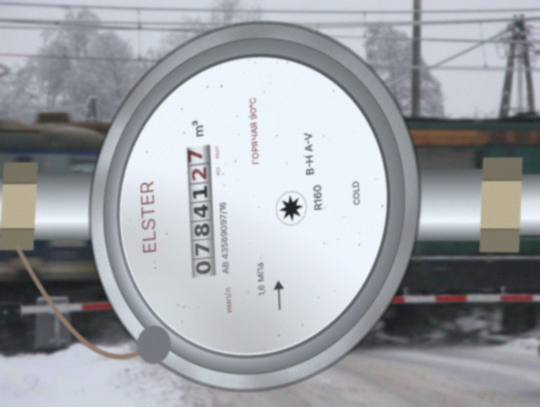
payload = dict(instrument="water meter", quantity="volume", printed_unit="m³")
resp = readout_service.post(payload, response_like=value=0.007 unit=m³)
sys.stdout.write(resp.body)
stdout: value=7841.27 unit=m³
